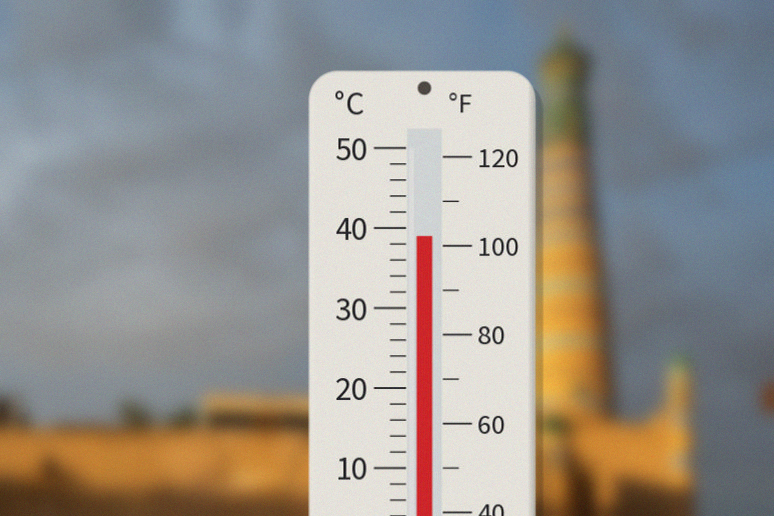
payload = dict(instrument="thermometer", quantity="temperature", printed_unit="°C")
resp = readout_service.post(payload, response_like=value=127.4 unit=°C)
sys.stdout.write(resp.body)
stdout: value=39 unit=°C
